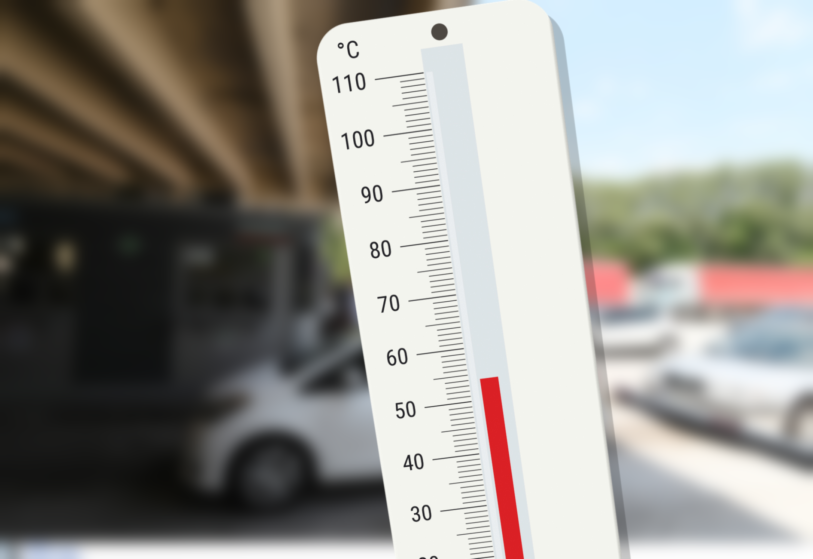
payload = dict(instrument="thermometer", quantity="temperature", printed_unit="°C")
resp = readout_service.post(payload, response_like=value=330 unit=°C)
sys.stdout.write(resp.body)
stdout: value=54 unit=°C
